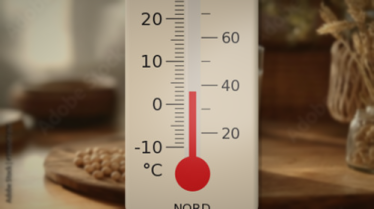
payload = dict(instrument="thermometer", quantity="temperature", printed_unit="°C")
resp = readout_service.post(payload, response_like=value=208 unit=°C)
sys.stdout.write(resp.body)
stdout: value=3 unit=°C
